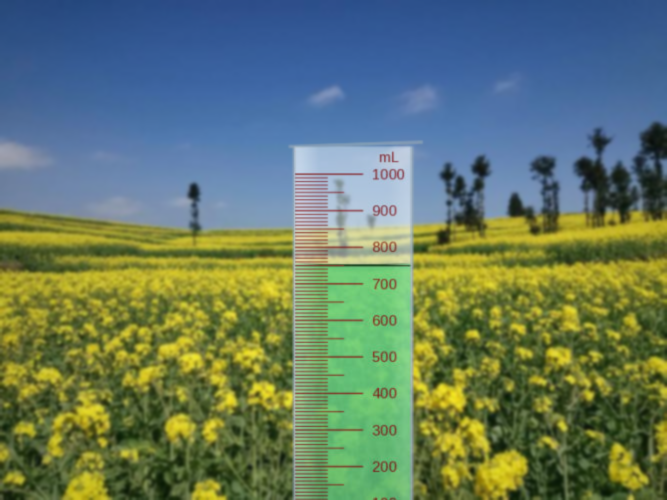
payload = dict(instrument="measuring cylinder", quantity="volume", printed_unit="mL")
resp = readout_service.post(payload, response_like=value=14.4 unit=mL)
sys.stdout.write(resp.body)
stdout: value=750 unit=mL
